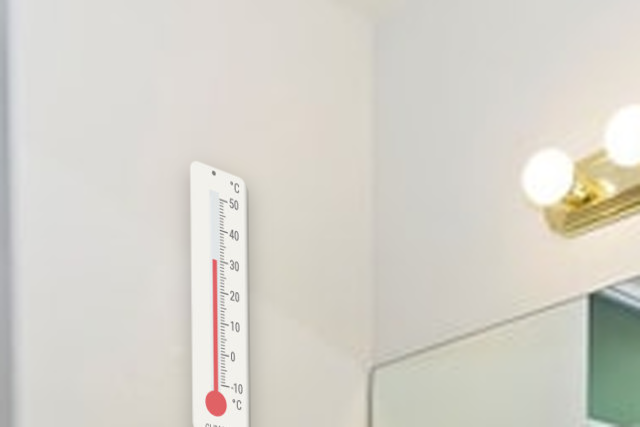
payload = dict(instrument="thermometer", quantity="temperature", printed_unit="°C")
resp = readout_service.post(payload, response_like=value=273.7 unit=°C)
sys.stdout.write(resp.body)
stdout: value=30 unit=°C
